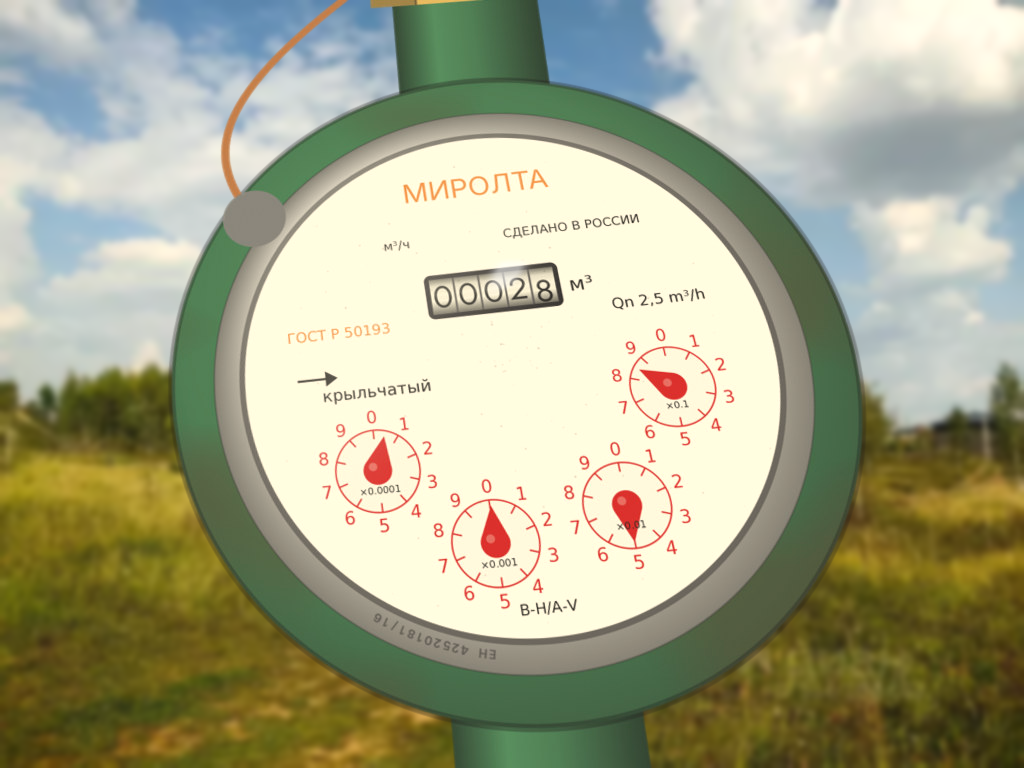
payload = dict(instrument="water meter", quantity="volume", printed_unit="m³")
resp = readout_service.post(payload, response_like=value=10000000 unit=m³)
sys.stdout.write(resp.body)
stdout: value=27.8500 unit=m³
